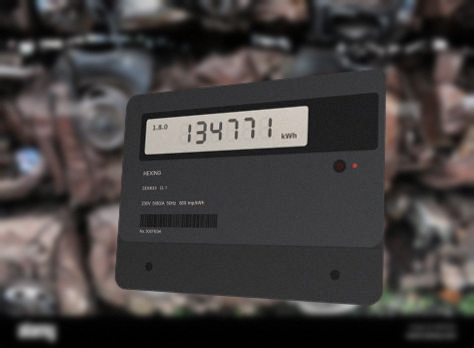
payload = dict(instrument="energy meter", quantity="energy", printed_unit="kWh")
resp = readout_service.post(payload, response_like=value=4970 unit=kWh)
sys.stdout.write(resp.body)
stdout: value=134771 unit=kWh
